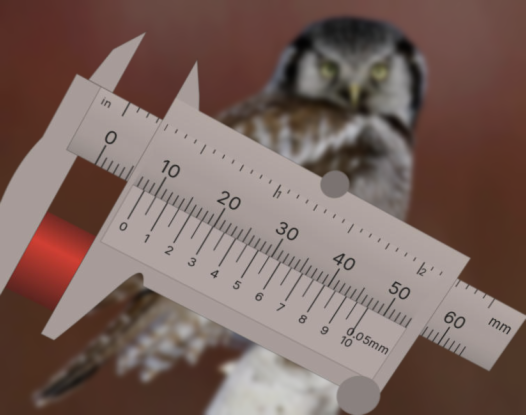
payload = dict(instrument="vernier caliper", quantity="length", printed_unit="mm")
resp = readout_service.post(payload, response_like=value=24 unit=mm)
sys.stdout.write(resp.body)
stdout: value=8.2 unit=mm
